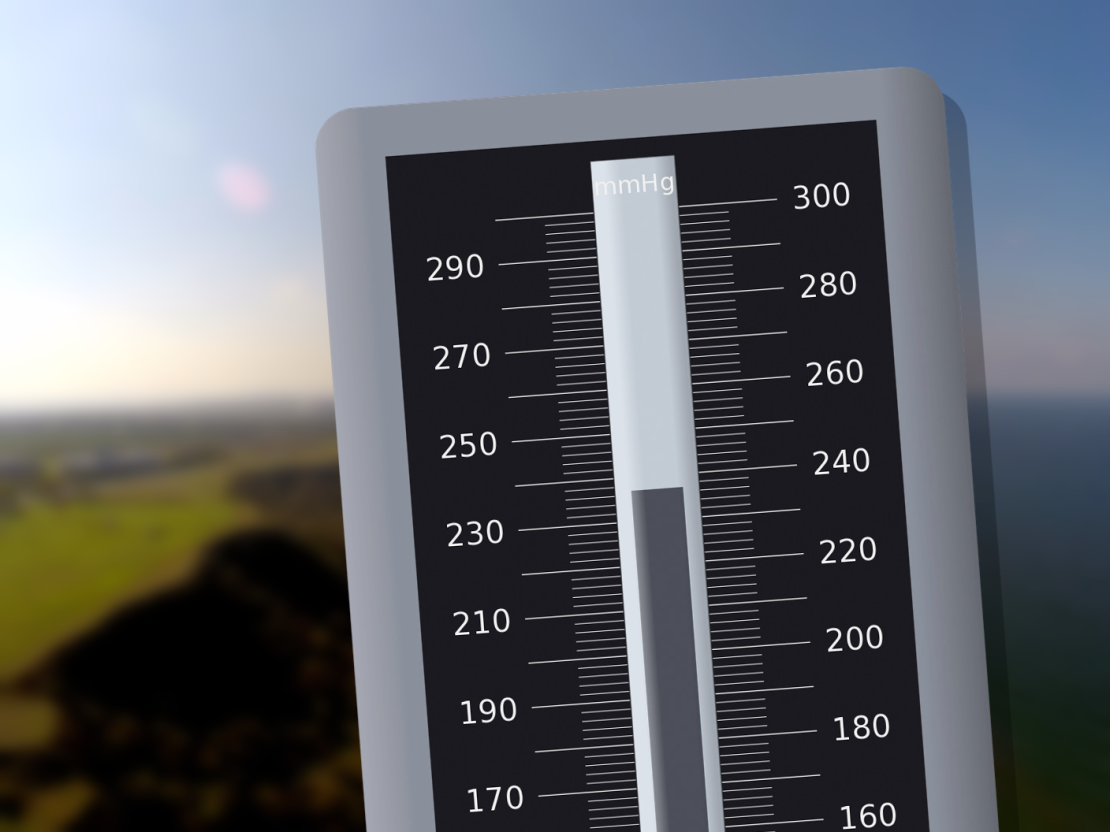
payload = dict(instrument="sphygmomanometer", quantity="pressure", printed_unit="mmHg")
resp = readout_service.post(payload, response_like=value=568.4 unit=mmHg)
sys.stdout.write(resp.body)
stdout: value=237 unit=mmHg
